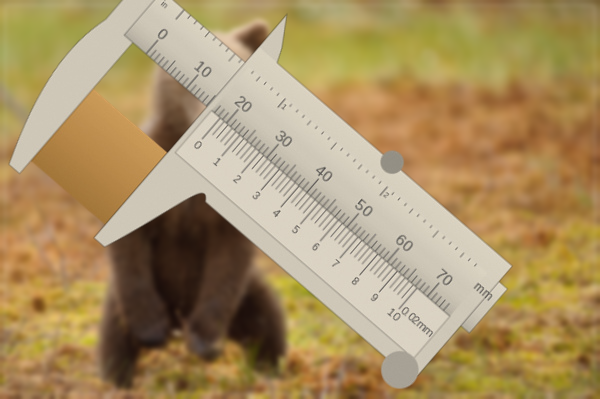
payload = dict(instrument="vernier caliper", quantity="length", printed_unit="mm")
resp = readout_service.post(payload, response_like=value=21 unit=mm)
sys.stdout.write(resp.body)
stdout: value=18.5 unit=mm
